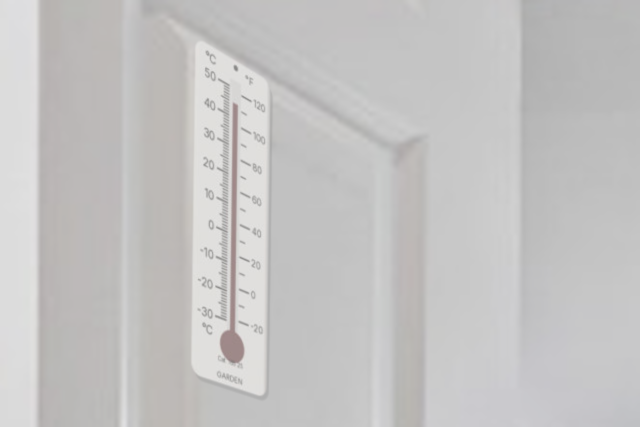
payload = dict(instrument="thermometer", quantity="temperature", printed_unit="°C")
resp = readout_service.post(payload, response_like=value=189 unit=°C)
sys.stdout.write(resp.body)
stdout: value=45 unit=°C
